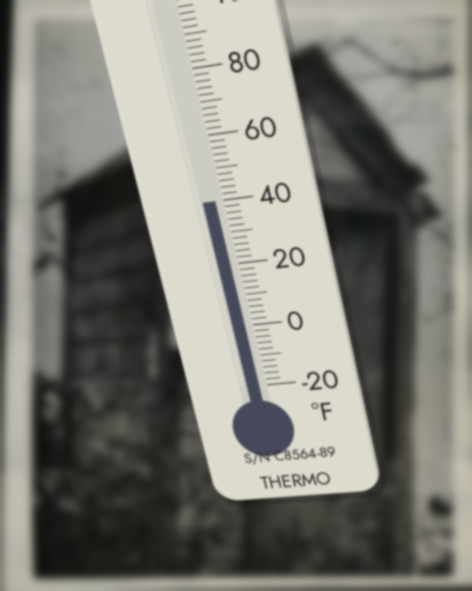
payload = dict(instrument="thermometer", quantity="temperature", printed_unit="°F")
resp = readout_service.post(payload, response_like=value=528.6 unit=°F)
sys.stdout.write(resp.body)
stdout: value=40 unit=°F
